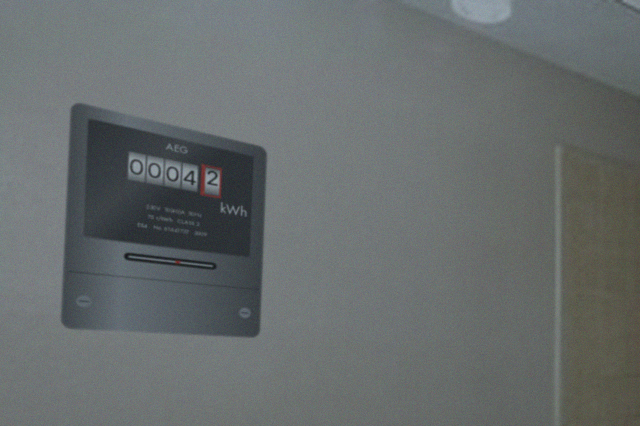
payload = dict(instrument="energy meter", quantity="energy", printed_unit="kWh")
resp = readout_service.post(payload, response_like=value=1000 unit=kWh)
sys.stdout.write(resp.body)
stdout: value=4.2 unit=kWh
